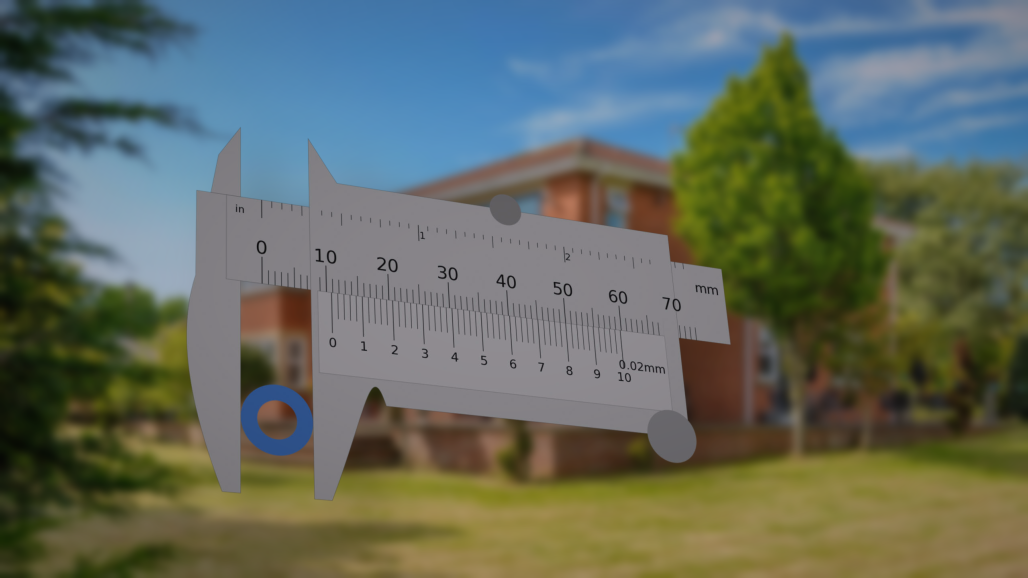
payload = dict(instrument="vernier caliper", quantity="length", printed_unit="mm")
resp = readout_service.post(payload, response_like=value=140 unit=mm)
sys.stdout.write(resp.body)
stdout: value=10.8 unit=mm
